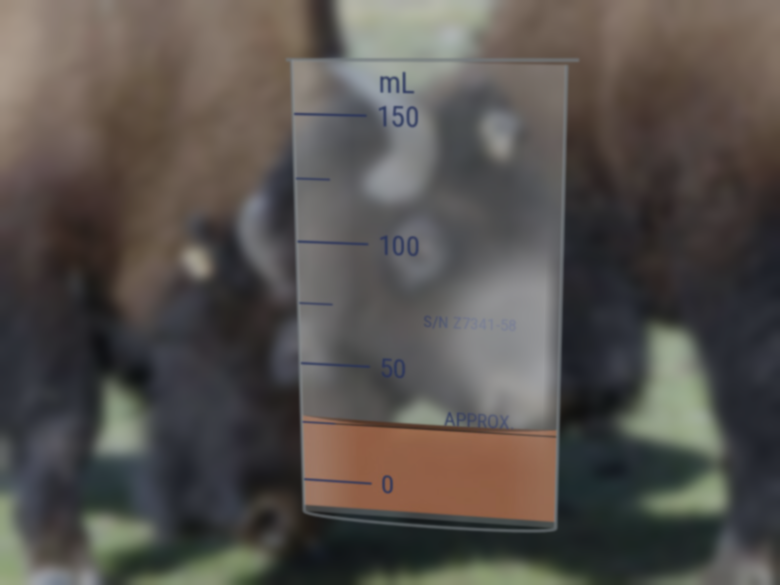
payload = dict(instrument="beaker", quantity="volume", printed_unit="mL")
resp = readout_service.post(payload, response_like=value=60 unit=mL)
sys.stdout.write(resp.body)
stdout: value=25 unit=mL
